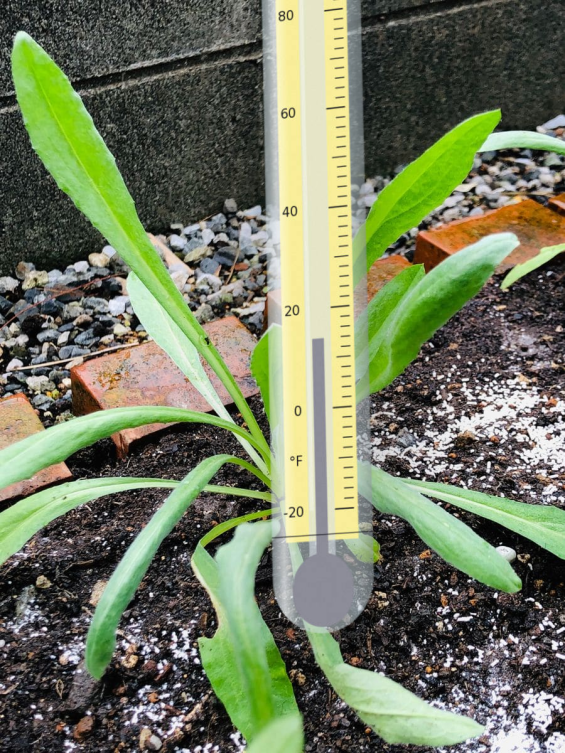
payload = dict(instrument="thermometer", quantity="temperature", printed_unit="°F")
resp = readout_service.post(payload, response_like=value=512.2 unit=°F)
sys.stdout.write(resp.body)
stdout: value=14 unit=°F
